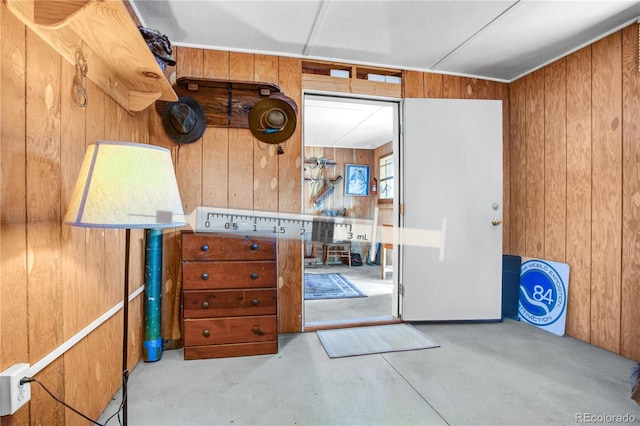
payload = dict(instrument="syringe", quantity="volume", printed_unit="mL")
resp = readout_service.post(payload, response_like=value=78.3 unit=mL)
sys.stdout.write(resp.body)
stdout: value=2.2 unit=mL
